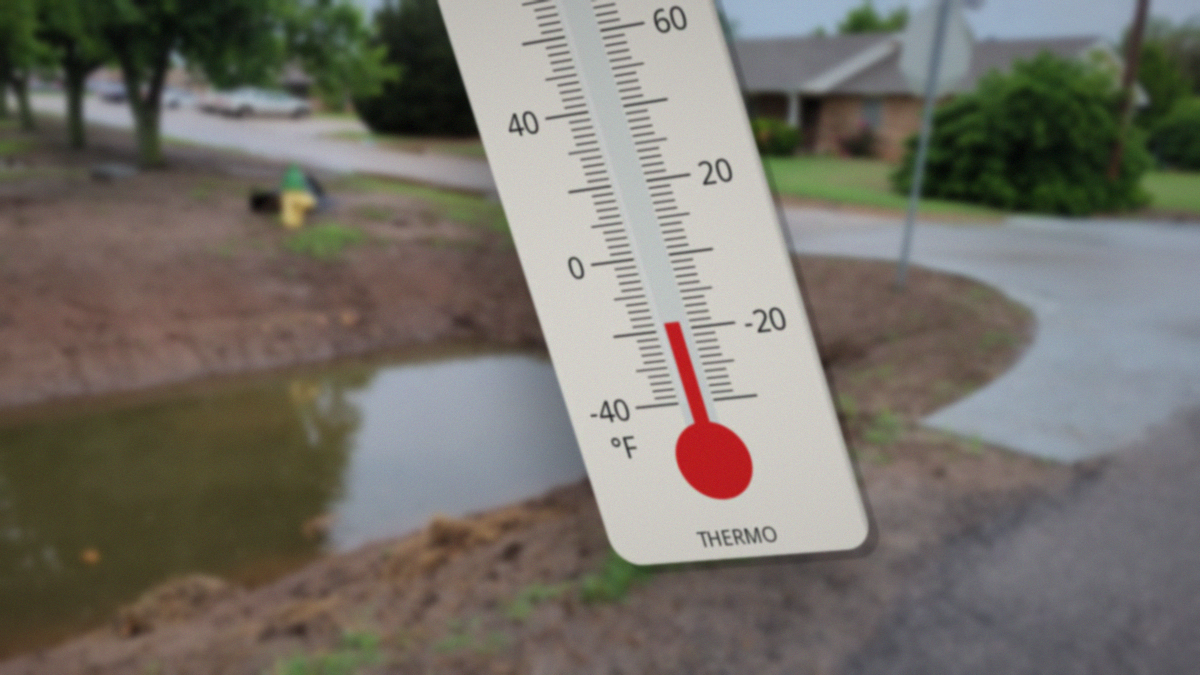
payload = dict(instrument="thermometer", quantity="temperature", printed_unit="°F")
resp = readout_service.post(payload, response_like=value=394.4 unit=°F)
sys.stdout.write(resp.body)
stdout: value=-18 unit=°F
